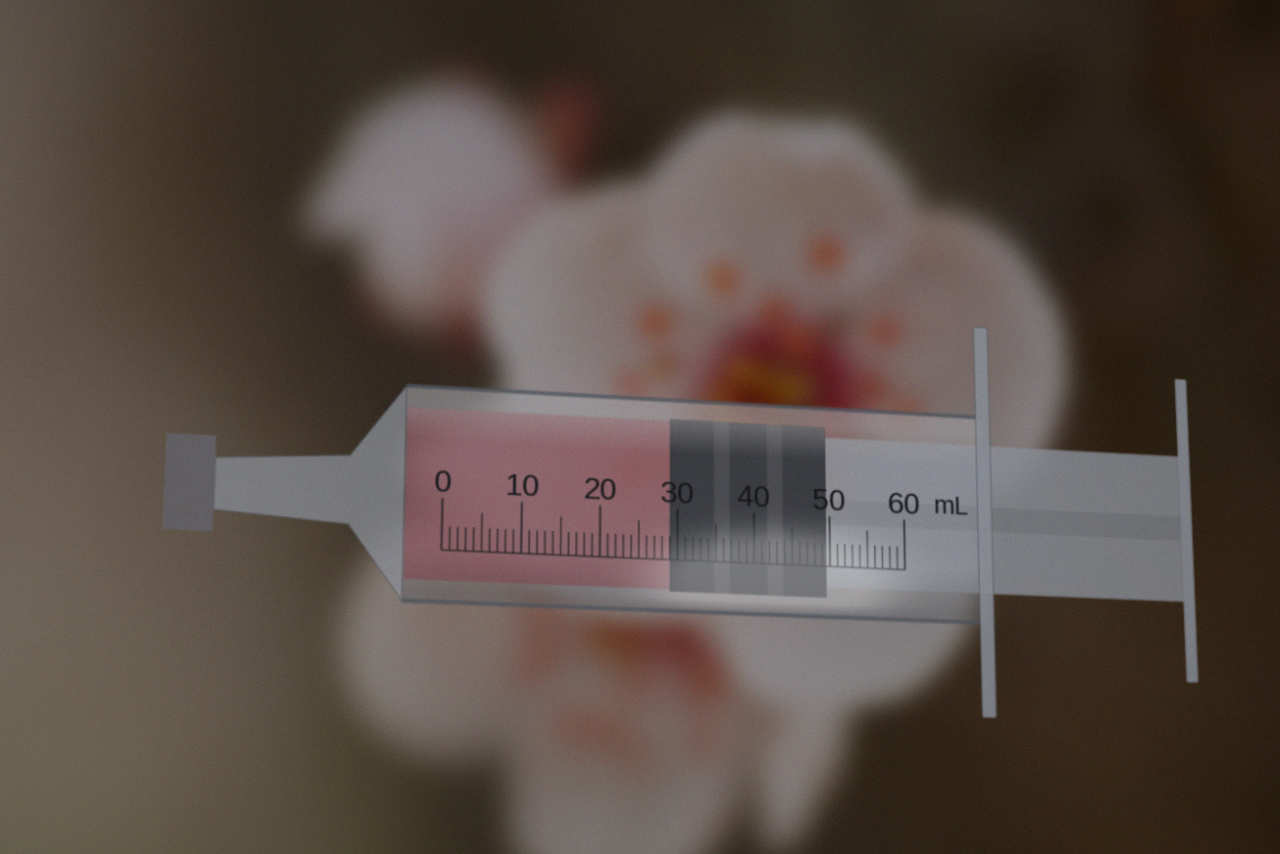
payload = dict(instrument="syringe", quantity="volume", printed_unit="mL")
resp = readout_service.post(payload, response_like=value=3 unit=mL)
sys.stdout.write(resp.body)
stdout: value=29 unit=mL
